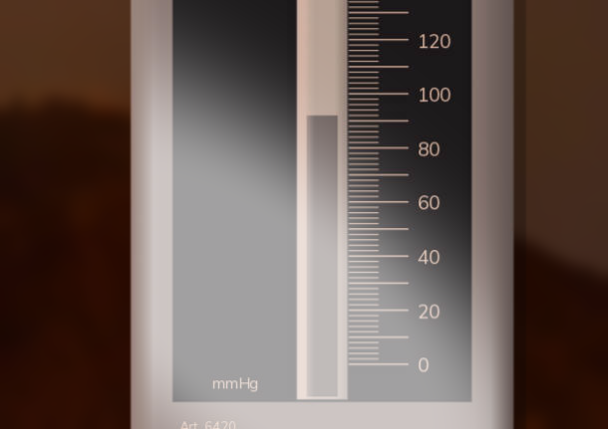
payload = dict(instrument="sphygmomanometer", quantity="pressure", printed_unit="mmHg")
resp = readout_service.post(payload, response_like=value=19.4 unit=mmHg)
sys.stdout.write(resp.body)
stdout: value=92 unit=mmHg
